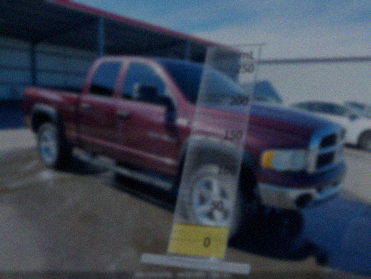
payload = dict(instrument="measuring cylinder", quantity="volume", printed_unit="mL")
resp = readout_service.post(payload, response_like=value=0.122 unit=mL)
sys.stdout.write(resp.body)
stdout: value=20 unit=mL
